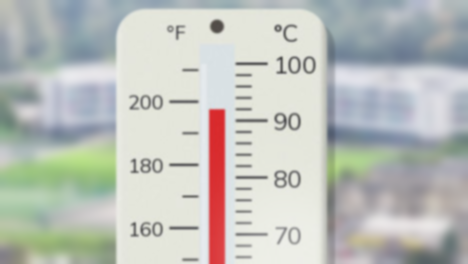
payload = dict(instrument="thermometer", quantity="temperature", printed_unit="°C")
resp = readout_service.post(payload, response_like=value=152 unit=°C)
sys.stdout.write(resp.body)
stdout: value=92 unit=°C
